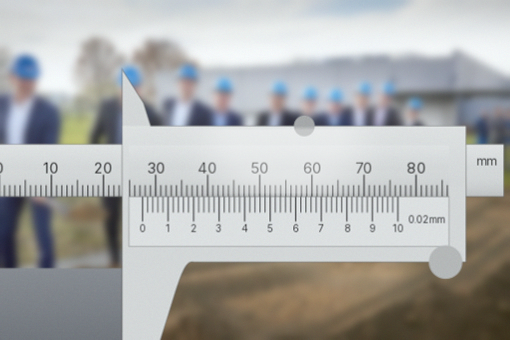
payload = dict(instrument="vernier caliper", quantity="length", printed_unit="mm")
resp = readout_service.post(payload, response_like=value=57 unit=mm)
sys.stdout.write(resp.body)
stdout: value=27.5 unit=mm
